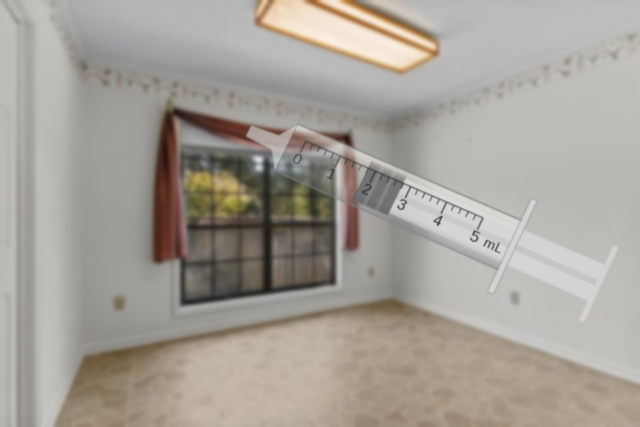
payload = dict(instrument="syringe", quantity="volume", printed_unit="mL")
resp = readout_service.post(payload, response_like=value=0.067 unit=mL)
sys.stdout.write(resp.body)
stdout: value=1.8 unit=mL
